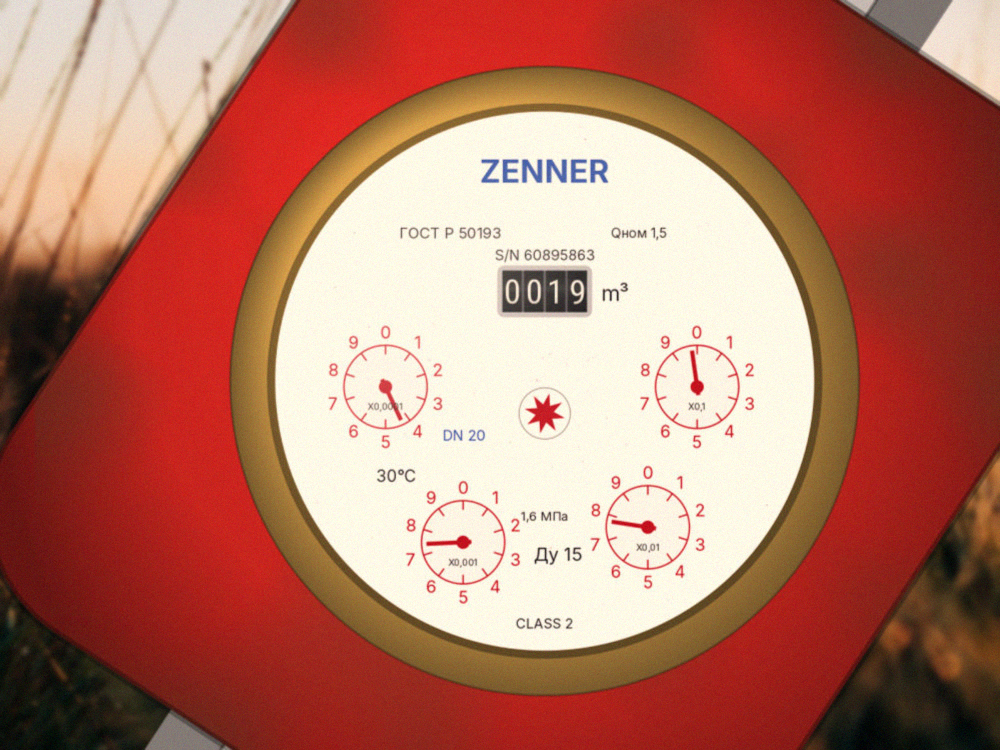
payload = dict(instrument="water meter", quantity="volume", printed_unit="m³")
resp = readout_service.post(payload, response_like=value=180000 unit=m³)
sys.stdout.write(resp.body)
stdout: value=18.9774 unit=m³
